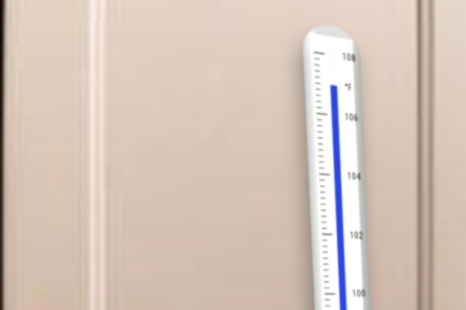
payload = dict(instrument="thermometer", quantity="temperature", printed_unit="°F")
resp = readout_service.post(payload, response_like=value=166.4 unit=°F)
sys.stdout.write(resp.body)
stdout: value=107 unit=°F
